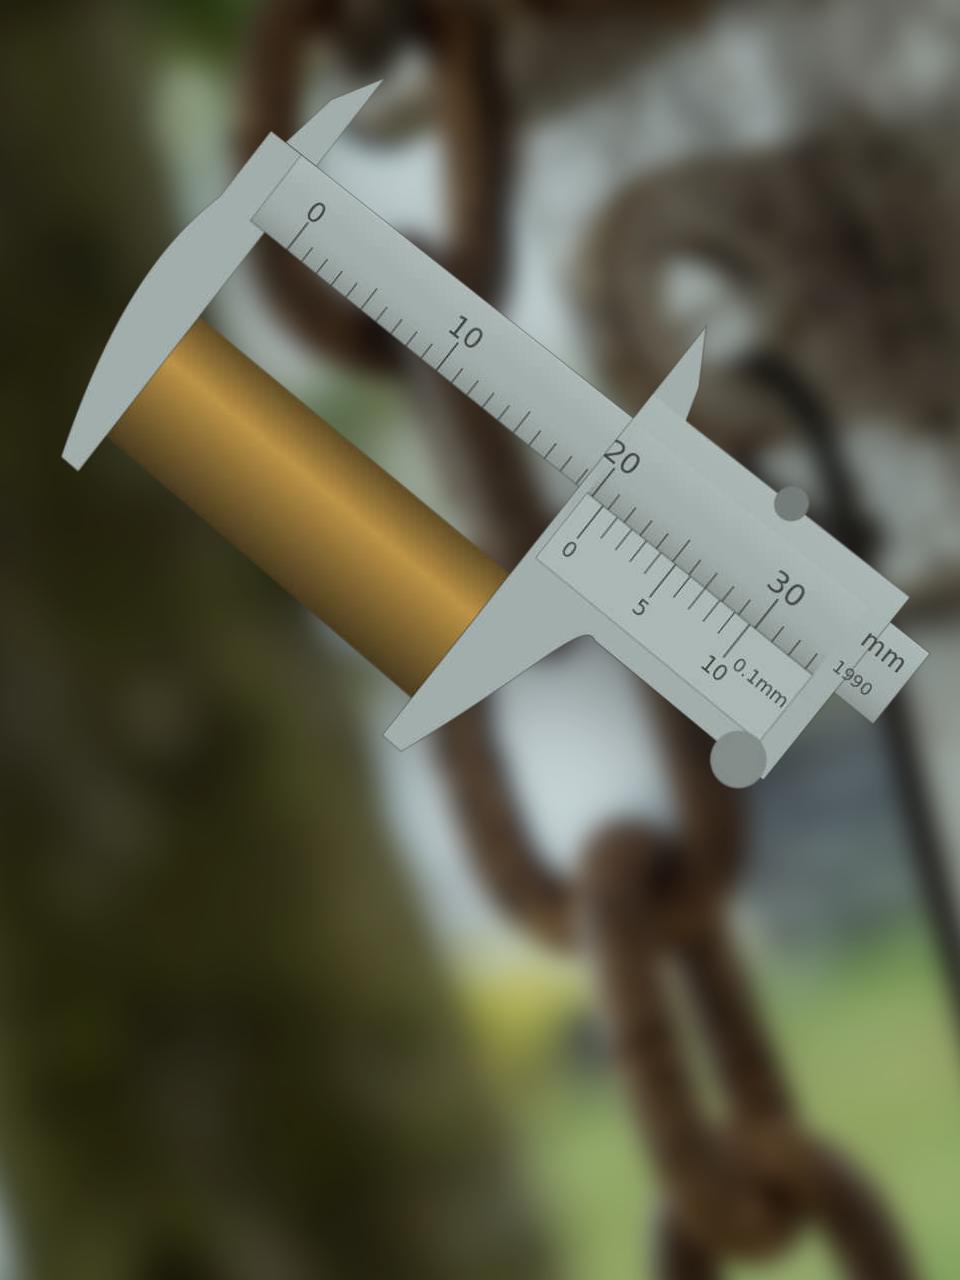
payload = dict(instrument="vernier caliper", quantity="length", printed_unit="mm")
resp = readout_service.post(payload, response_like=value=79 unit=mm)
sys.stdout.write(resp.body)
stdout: value=20.7 unit=mm
